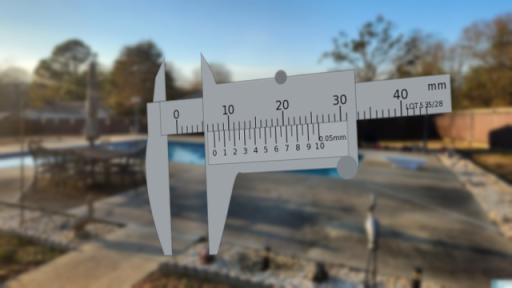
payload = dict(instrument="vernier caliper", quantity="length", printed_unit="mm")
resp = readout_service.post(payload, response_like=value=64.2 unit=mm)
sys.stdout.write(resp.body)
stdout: value=7.2 unit=mm
